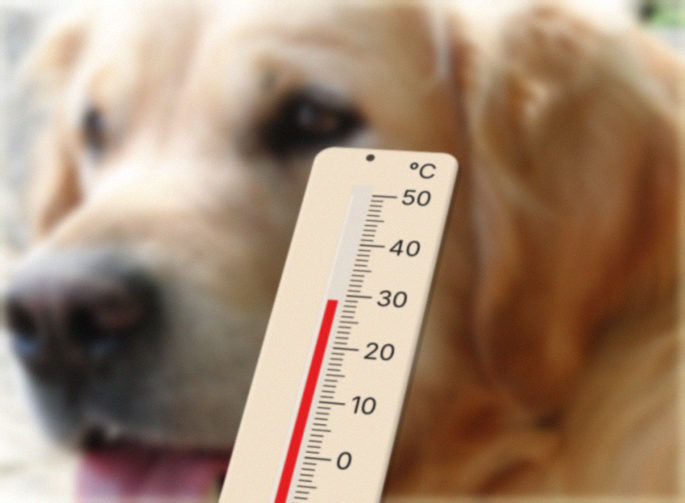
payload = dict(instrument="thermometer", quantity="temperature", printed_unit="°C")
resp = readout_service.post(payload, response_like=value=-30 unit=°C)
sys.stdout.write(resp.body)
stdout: value=29 unit=°C
